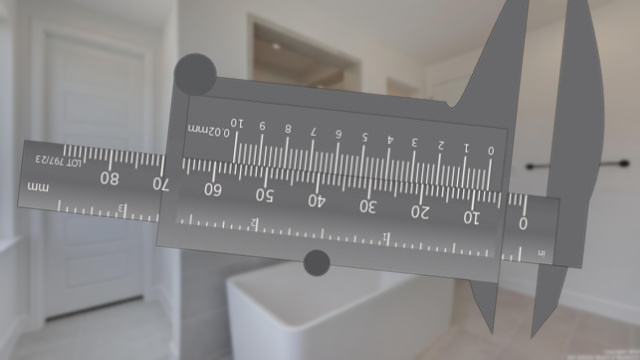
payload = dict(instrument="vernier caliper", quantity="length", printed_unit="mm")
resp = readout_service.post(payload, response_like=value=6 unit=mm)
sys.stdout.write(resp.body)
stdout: value=7.5 unit=mm
